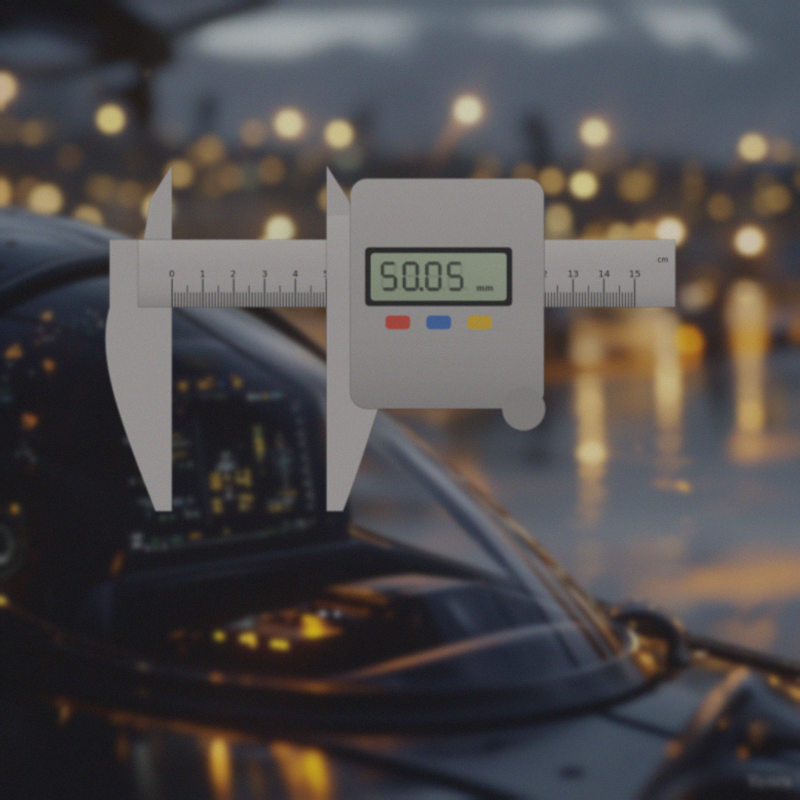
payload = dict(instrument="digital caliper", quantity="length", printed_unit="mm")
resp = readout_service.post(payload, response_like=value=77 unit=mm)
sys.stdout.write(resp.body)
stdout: value=50.05 unit=mm
